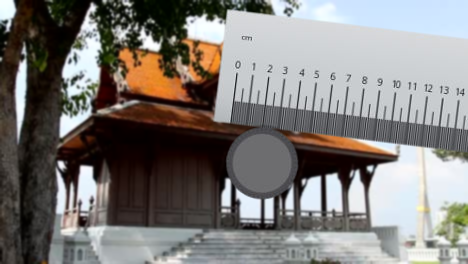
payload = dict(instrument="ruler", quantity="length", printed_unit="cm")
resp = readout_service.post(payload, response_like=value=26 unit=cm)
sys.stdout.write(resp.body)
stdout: value=4.5 unit=cm
